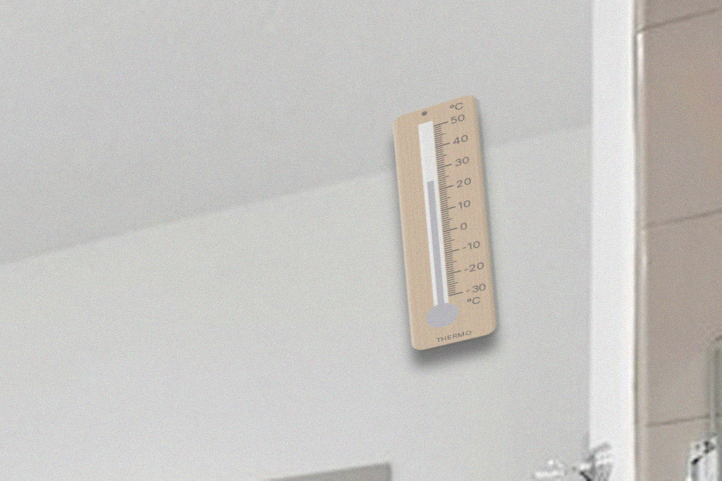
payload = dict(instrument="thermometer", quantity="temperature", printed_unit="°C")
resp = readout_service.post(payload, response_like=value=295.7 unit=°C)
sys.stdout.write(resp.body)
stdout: value=25 unit=°C
